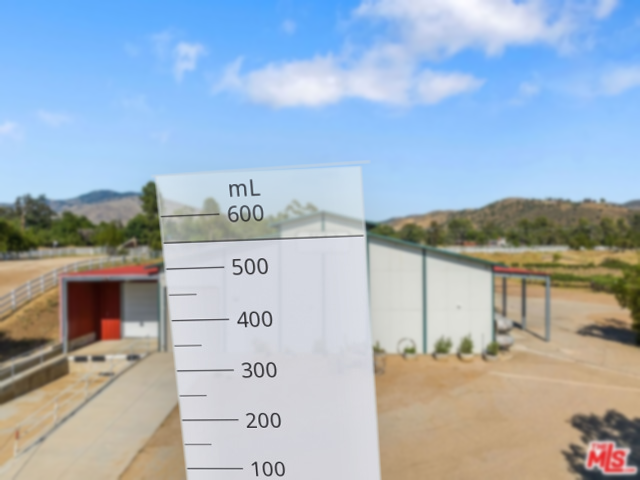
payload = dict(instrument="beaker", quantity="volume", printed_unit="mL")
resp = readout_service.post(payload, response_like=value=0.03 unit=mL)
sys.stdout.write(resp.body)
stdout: value=550 unit=mL
